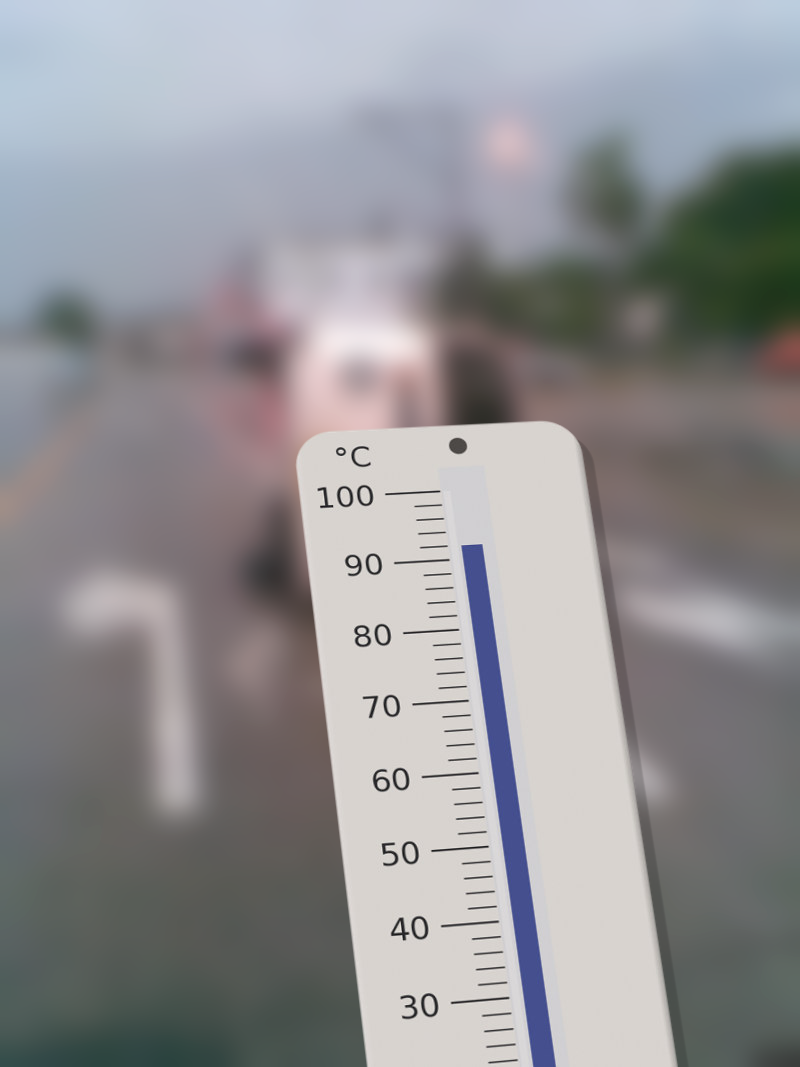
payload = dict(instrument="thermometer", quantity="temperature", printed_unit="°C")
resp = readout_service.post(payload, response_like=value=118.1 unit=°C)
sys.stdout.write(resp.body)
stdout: value=92 unit=°C
